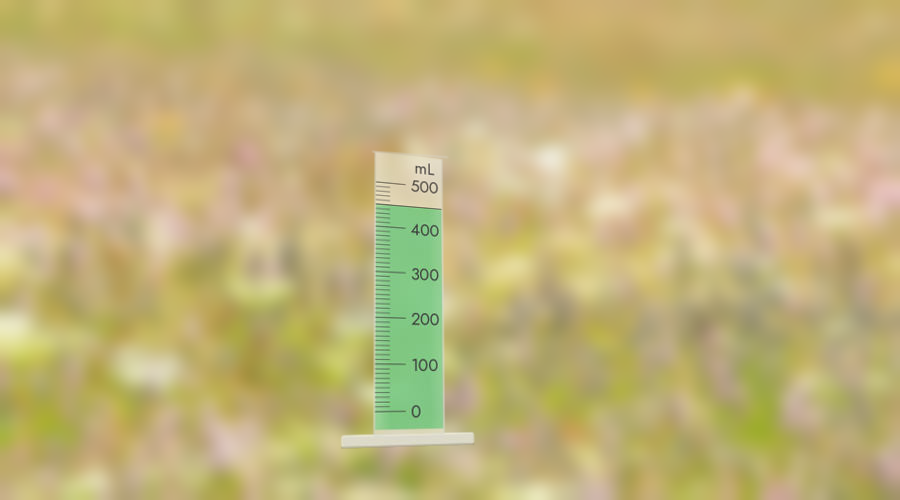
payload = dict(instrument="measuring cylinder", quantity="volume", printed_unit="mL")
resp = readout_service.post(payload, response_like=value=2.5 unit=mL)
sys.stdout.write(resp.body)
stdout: value=450 unit=mL
